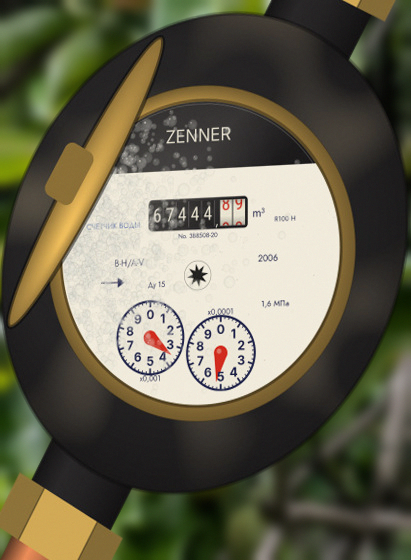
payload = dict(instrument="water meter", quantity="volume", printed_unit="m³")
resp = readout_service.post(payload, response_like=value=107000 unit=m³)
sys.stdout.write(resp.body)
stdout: value=67444.8935 unit=m³
